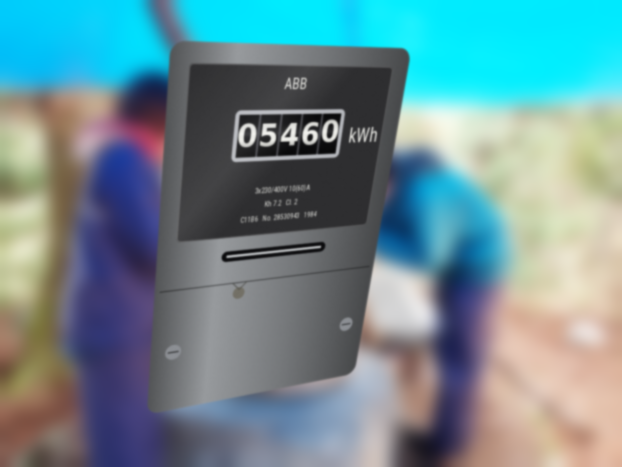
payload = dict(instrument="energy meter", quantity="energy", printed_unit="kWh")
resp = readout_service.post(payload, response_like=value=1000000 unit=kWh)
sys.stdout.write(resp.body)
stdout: value=5460 unit=kWh
